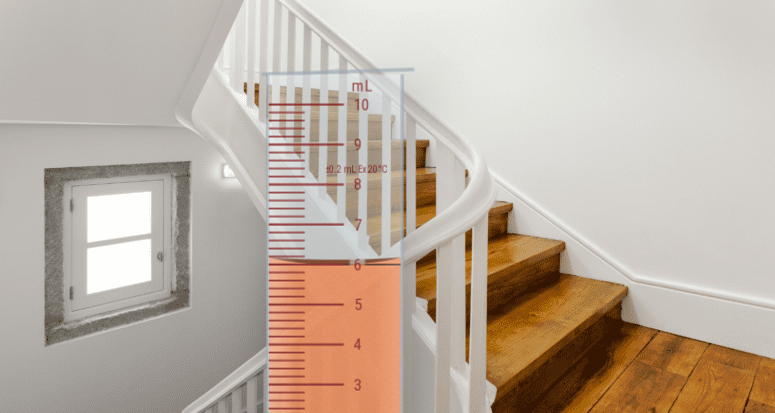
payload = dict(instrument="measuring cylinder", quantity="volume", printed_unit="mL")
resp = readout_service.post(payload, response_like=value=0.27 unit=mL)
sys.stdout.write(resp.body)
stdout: value=6 unit=mL
